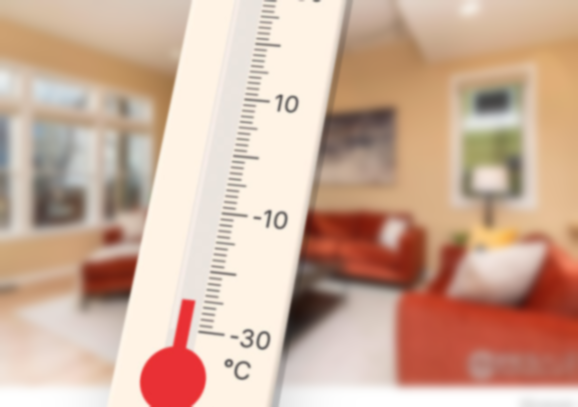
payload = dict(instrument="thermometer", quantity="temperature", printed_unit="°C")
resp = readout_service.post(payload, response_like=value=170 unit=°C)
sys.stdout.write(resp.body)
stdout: value=-25 unit=°C
